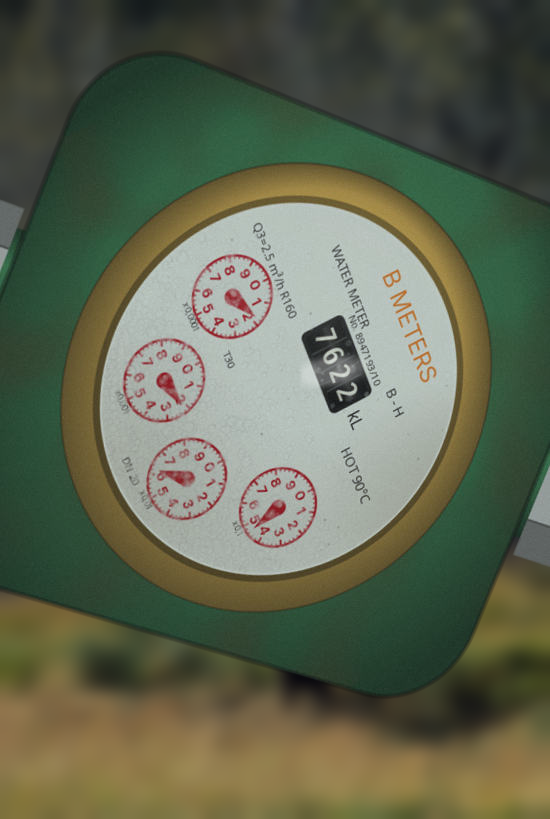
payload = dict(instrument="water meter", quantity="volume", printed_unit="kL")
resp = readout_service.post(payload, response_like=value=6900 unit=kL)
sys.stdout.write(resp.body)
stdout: value=7622.4621 unit=kL
